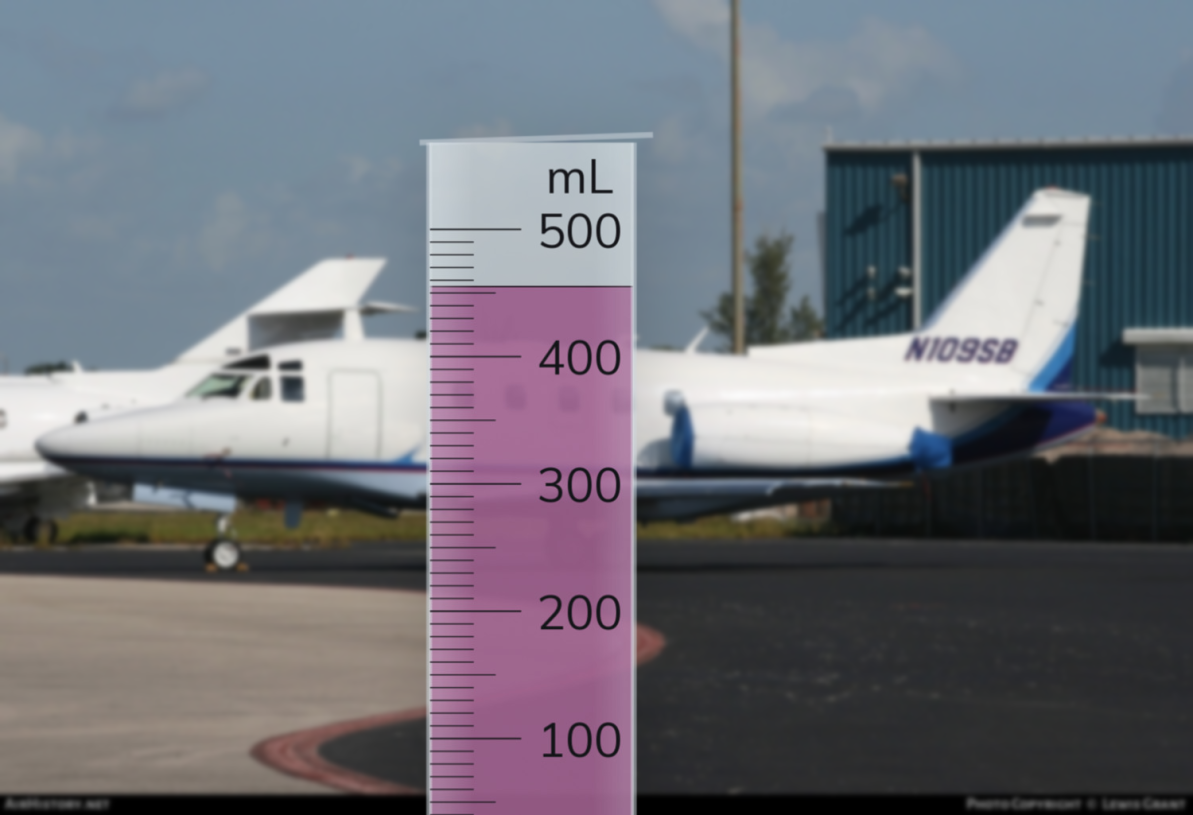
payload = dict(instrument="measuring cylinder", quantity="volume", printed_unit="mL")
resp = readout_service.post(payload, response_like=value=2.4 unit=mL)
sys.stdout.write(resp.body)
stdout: value=455 unit=mL
